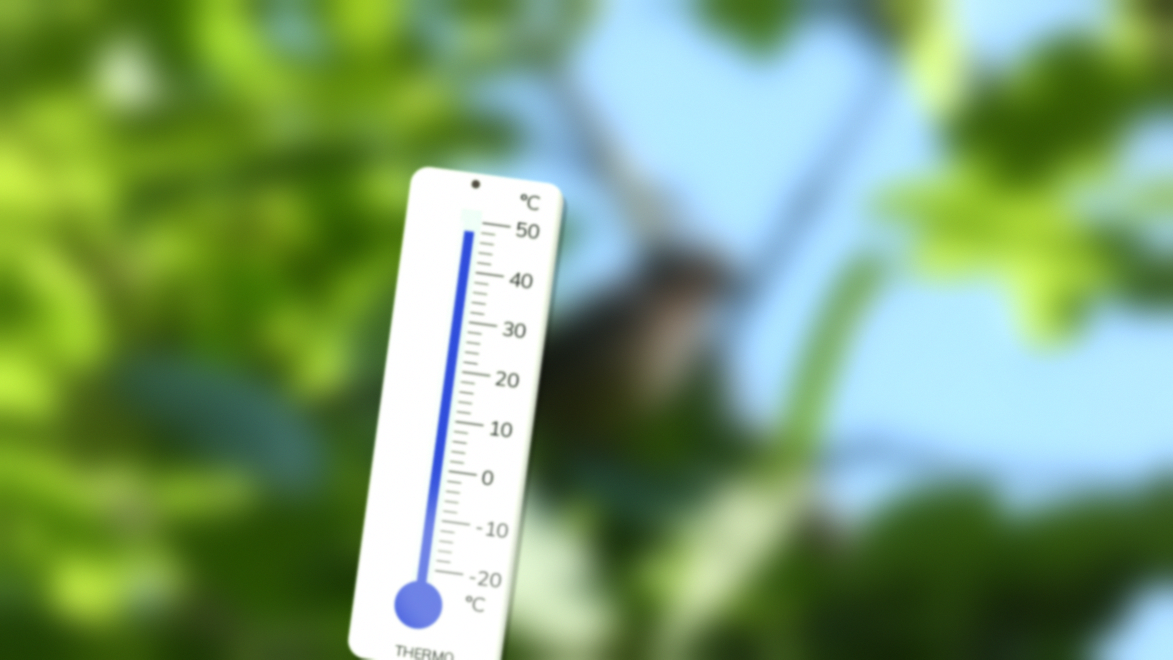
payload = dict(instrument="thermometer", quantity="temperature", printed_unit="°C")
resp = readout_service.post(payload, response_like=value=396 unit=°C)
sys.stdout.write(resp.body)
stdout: value=48 unit=°C
